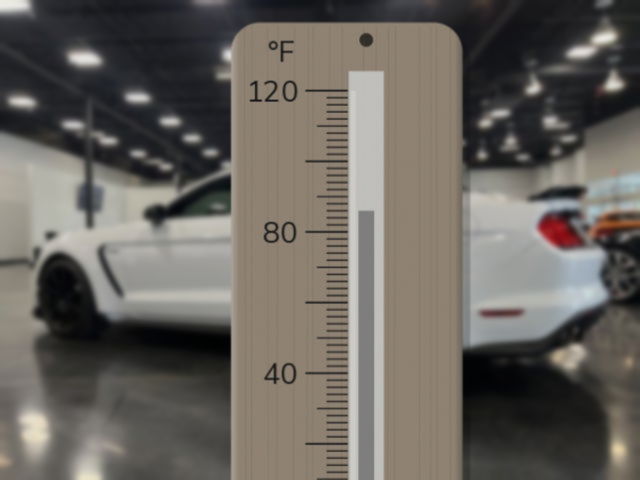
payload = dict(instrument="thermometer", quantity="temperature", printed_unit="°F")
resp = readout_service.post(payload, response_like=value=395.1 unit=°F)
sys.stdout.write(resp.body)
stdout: value=86 unit=°F
